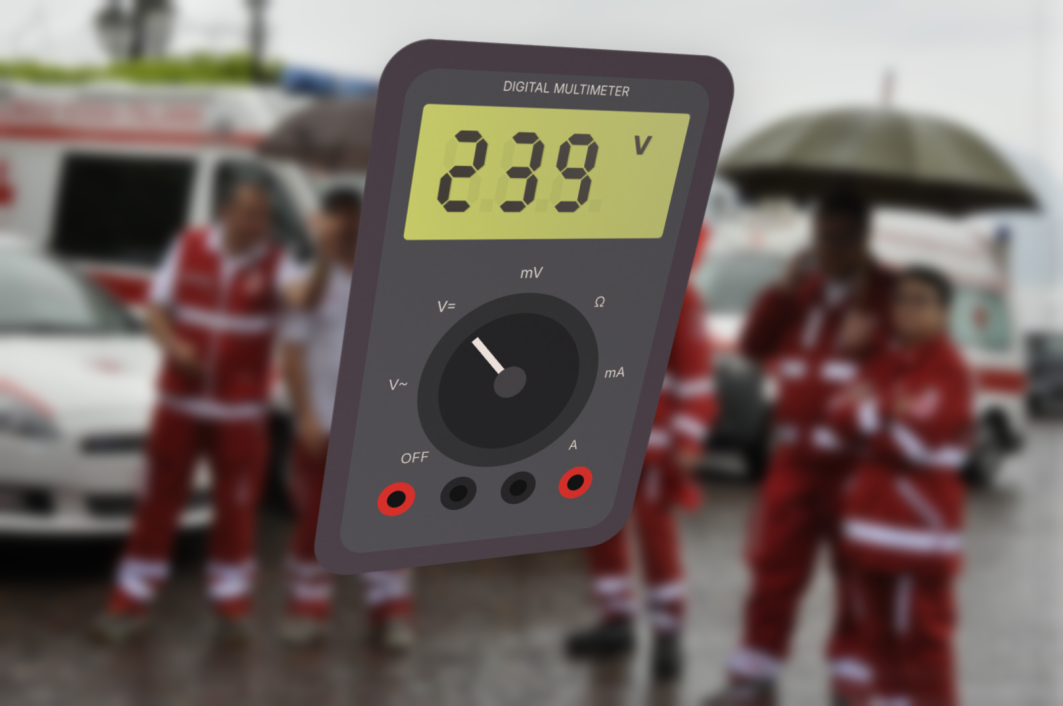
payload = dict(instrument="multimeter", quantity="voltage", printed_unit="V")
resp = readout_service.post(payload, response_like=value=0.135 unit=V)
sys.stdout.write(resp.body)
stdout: value=239 unit=V
